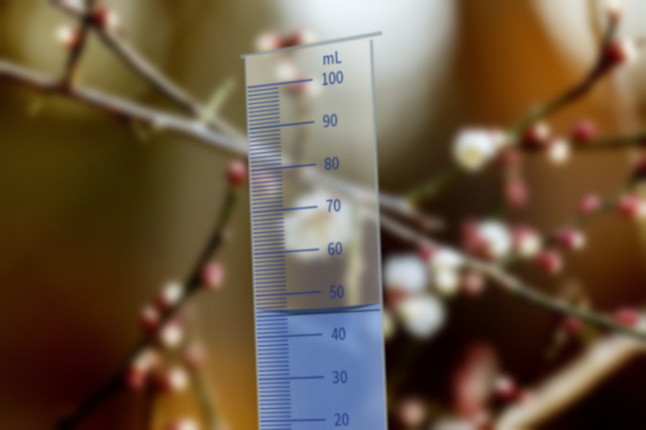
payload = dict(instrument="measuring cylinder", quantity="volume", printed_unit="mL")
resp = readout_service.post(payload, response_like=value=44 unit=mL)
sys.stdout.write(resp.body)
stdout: value=45 unit=mL
